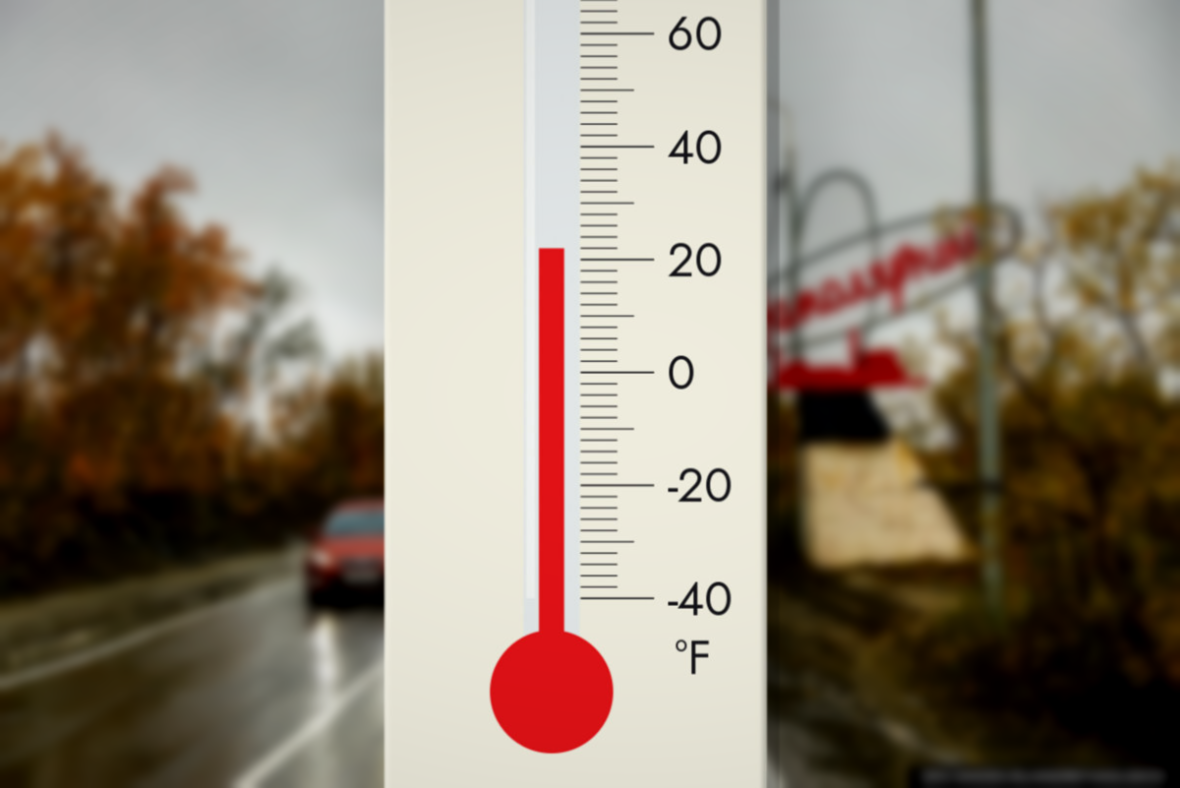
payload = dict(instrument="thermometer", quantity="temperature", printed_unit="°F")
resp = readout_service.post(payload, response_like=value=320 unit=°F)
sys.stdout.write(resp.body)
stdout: value=22 unit=°F
